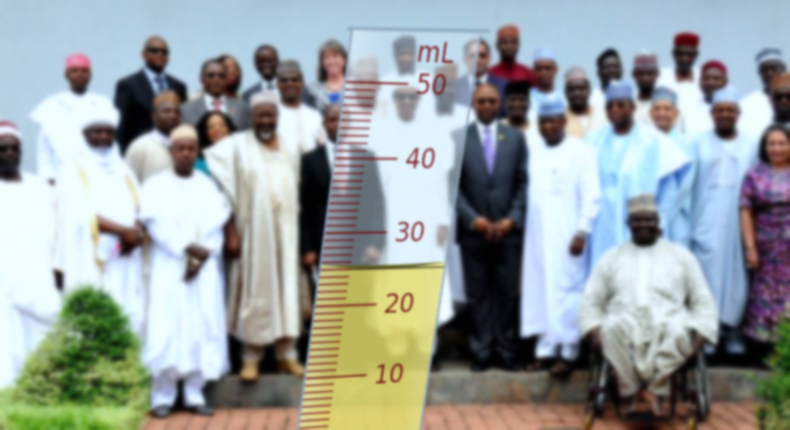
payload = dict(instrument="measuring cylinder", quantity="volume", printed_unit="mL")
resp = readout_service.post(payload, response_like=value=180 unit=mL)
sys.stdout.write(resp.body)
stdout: value=25 unit=mL
